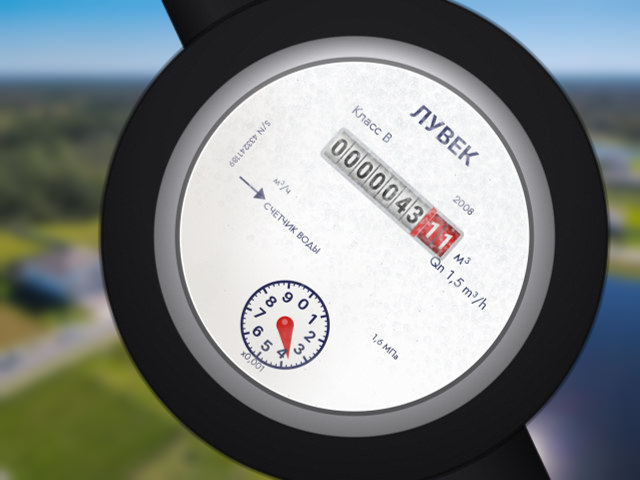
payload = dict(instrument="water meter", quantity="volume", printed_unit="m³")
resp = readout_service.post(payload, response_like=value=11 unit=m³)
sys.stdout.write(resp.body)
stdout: value=43.113 unit=m³
